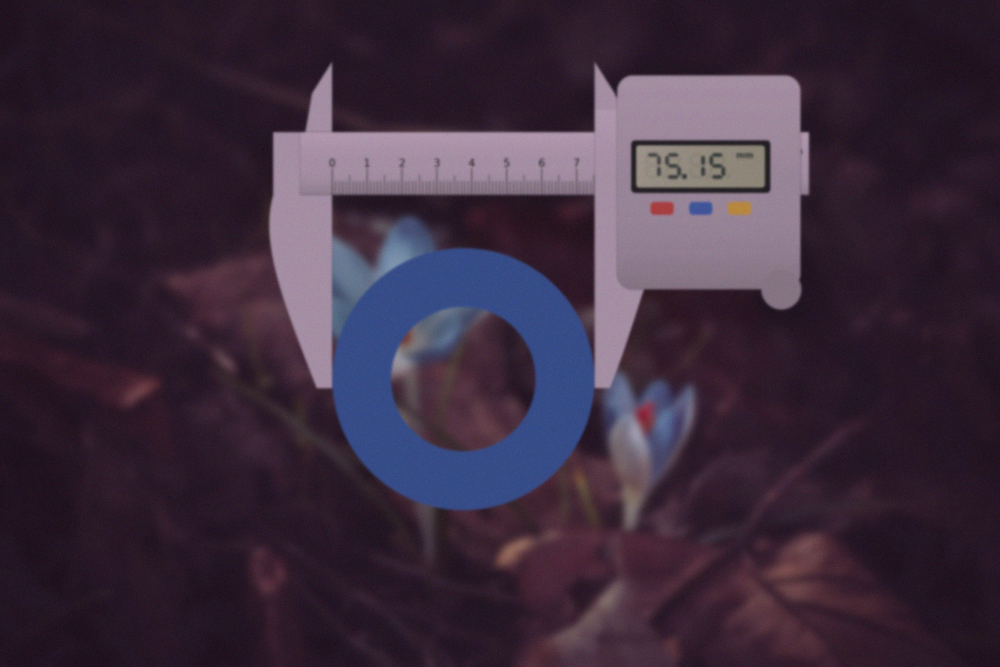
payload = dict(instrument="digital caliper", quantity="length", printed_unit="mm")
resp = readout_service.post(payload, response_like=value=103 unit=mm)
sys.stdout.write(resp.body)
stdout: value=75.15 unit=mm
